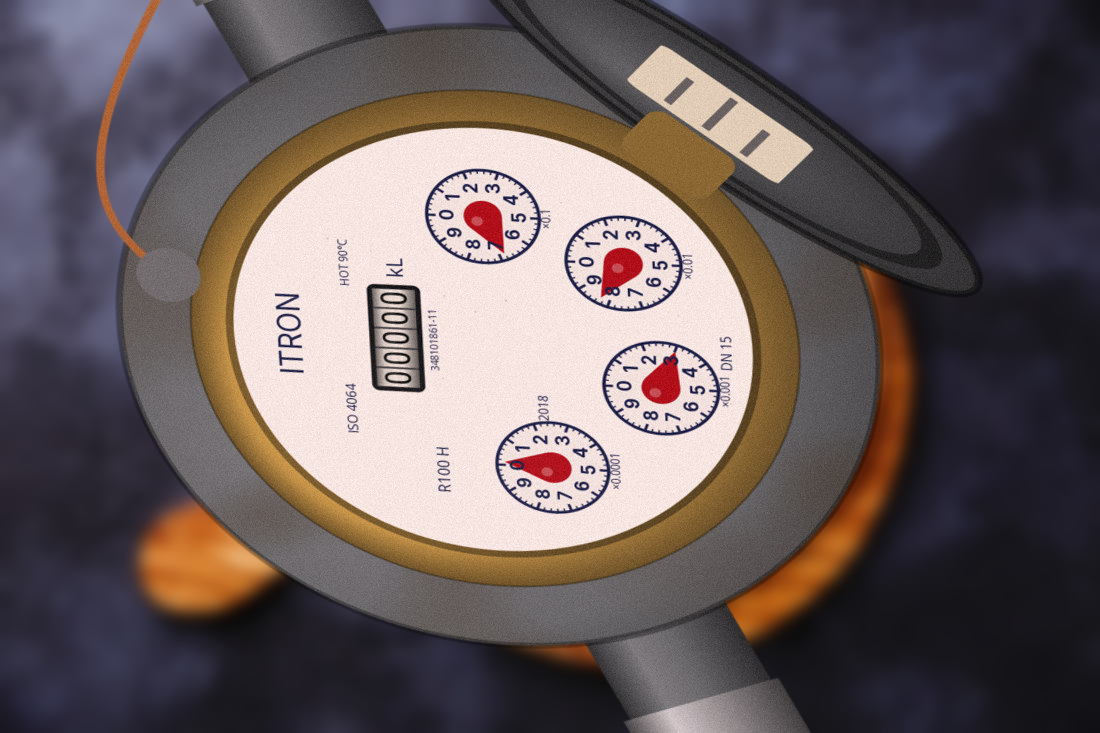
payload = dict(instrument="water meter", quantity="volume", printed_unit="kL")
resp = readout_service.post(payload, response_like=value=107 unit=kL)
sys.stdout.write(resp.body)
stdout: value=0.6830 unit=kL
